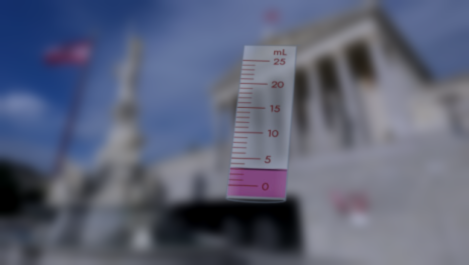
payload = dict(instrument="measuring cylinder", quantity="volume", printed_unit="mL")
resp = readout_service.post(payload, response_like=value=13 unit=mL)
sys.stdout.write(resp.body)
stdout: value=3 unit=mL
